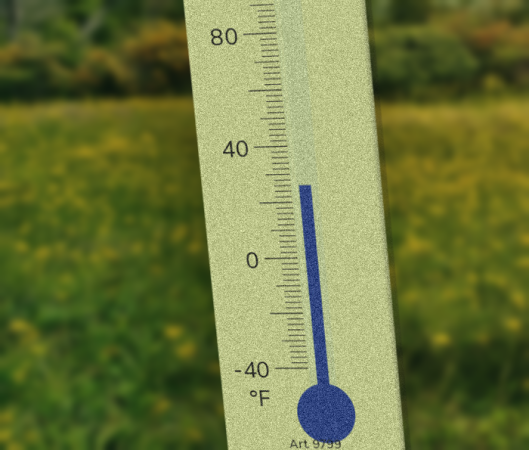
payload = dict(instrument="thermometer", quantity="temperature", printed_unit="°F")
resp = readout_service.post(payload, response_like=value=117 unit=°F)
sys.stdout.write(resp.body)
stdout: value=26 unit=°F
